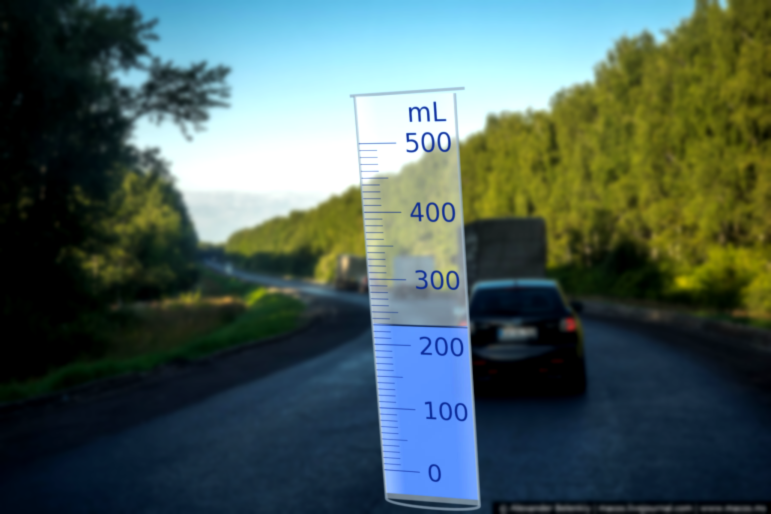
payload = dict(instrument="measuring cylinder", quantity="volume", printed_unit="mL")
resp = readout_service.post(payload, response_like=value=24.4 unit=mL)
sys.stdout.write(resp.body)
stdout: value=230 unit=mL
